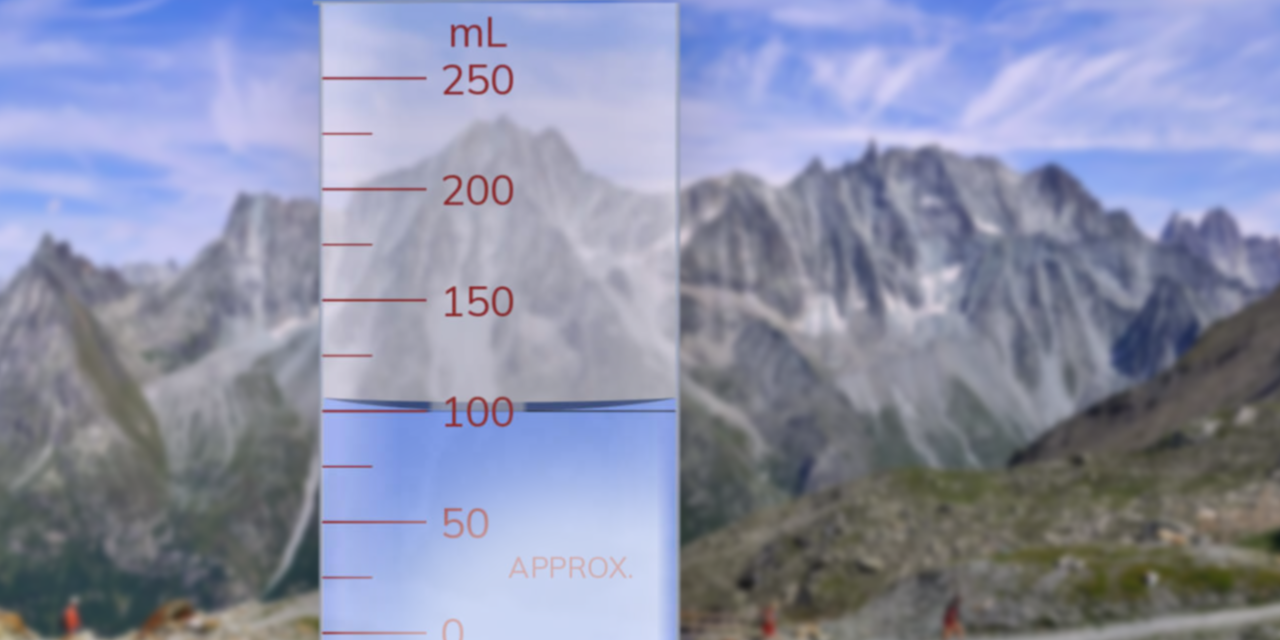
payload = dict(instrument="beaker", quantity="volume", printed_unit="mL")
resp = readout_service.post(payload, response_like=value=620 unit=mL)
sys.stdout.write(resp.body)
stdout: value=100 unit=mL
